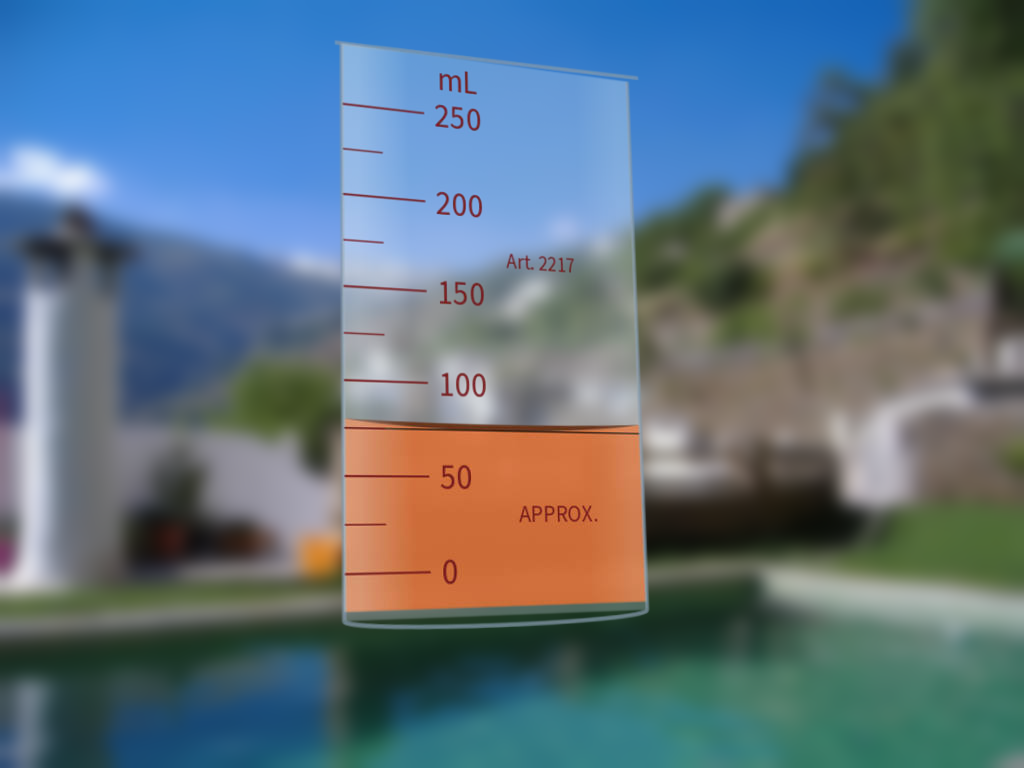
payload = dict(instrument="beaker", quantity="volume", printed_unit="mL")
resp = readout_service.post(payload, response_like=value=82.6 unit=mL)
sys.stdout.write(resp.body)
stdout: value=75 unit=mL
